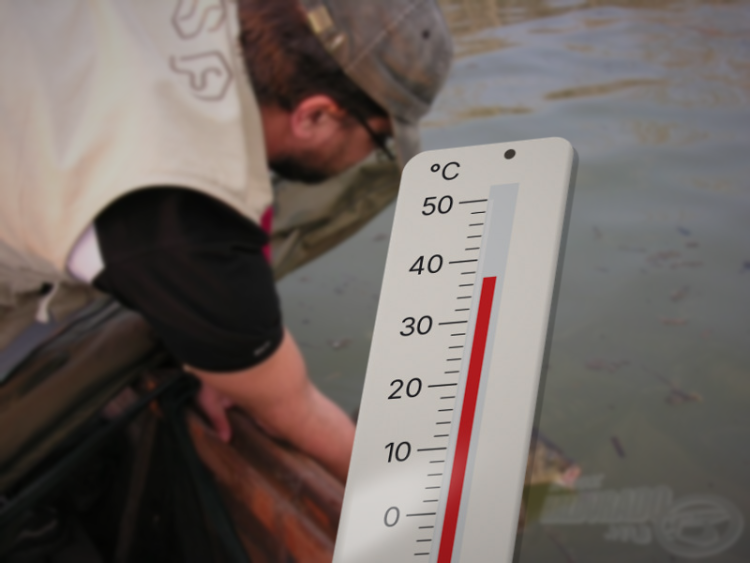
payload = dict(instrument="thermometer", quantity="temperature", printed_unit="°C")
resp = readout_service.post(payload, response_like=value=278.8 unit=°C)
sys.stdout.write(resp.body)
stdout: value=37 unit=°C
